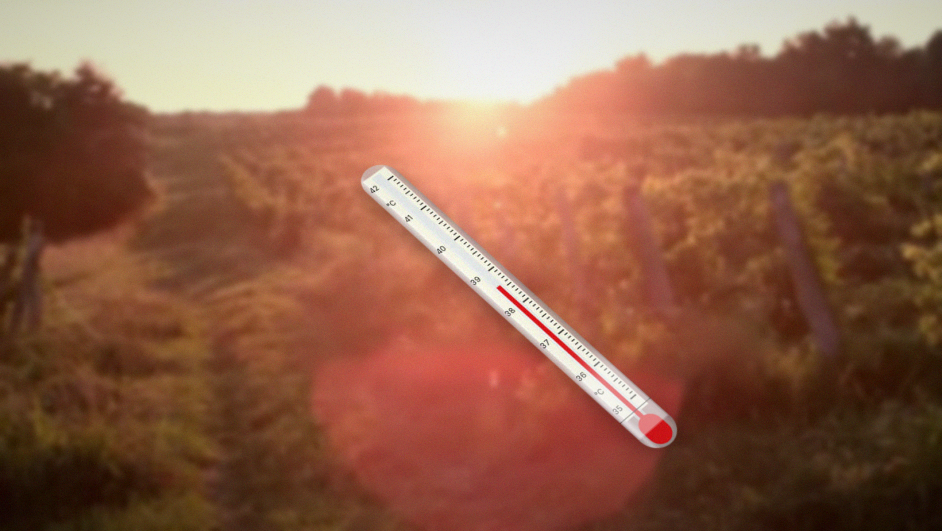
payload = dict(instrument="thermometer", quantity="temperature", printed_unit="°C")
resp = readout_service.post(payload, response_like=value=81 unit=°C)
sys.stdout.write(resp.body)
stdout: value=38.6 unit=°C
